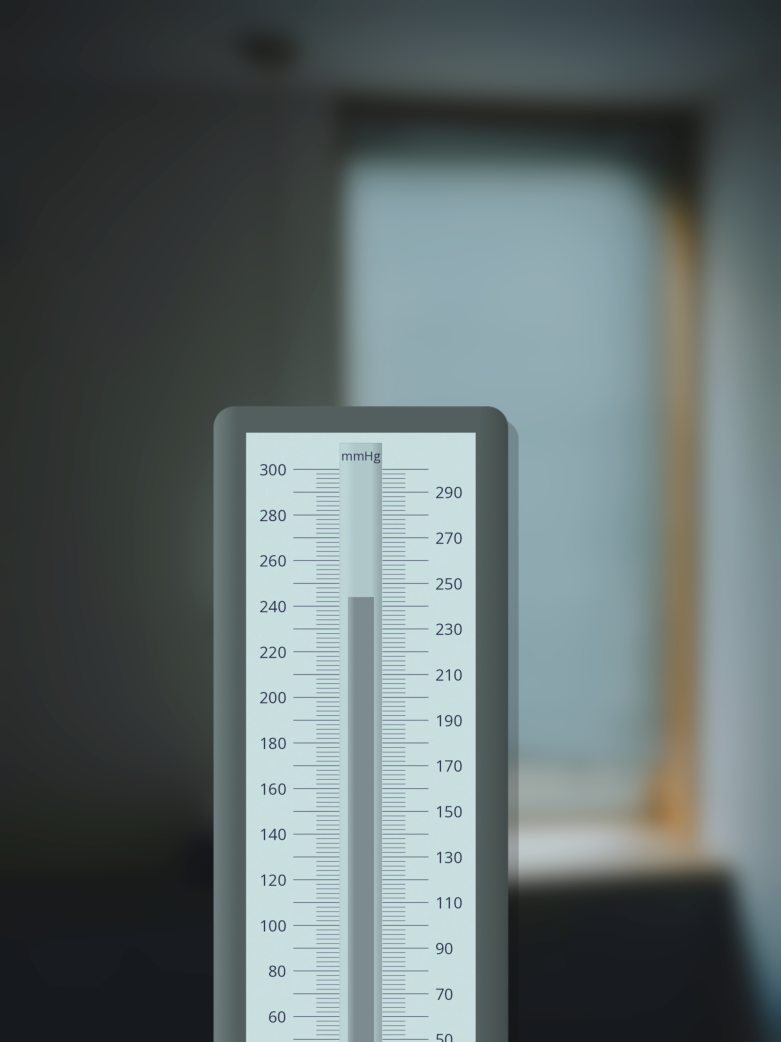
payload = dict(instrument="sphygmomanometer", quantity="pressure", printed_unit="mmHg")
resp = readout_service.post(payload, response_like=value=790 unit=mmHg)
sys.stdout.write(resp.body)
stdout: value=244 unit=mmHg
